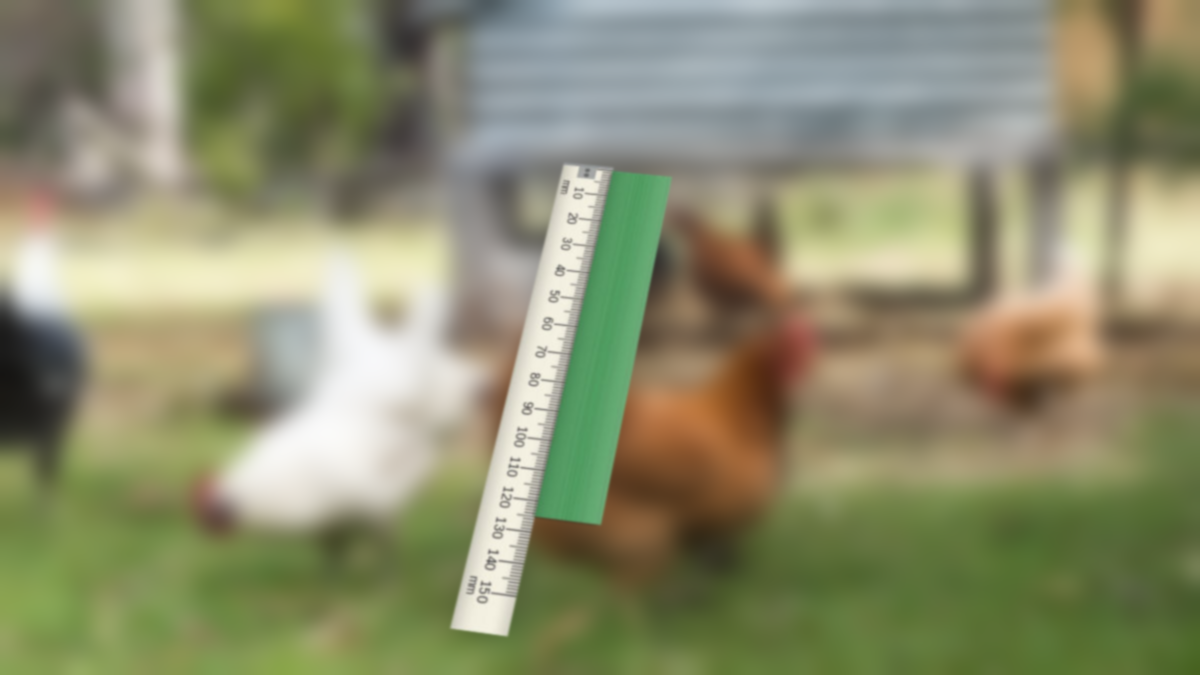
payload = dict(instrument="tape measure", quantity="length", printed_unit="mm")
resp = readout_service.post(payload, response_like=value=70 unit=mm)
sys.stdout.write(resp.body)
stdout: value=125 unit=mm
